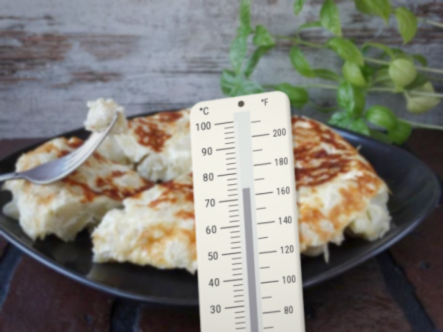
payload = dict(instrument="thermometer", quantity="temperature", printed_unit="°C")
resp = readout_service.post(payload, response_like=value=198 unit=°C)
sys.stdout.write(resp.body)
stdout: value=74 unit=°C
